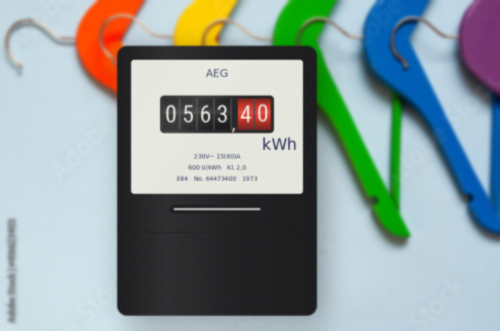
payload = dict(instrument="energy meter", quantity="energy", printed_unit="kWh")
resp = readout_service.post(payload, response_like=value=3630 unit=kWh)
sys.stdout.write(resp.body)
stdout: value=563.40 unit=kWh
